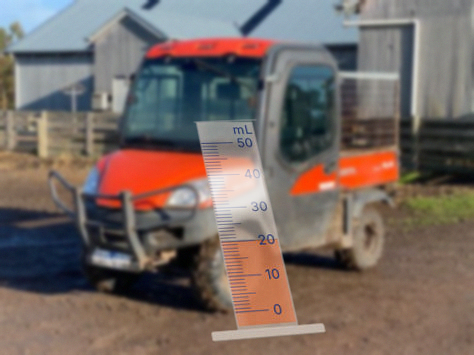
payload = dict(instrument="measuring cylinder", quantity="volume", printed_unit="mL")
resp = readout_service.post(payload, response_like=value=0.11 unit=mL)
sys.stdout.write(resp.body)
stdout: value=20 unit=mL
